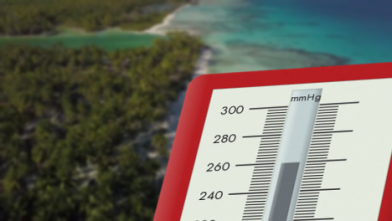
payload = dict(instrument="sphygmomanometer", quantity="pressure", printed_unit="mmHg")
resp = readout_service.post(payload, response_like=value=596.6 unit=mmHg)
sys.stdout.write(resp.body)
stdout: value=260 unit=mmHg
